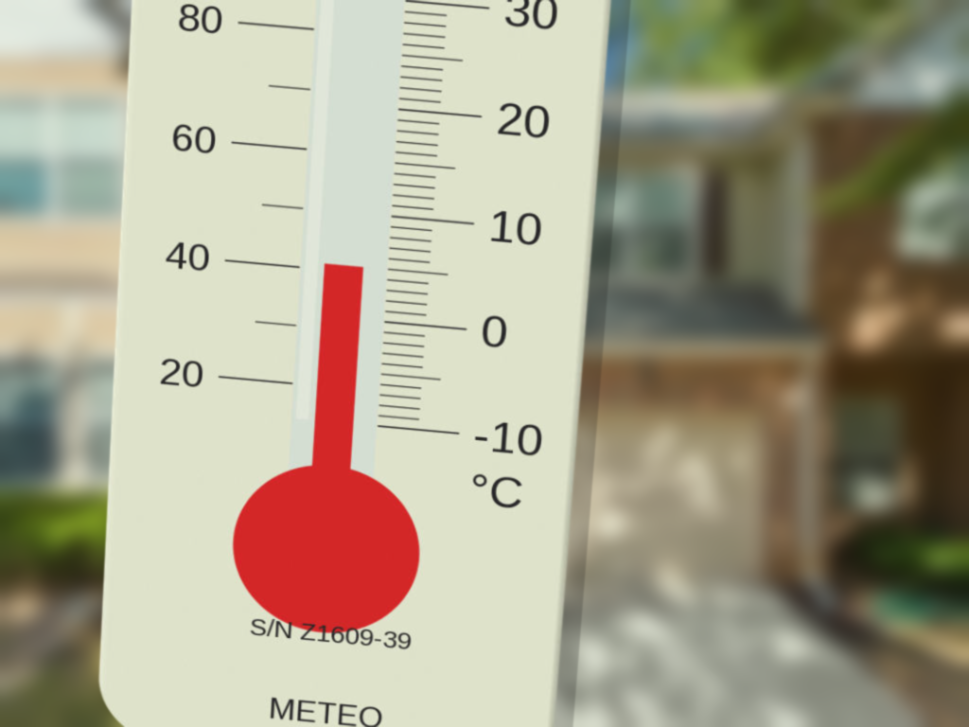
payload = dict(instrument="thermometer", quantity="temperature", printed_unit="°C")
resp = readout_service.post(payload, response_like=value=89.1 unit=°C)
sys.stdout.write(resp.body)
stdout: value=5 unit=°C
